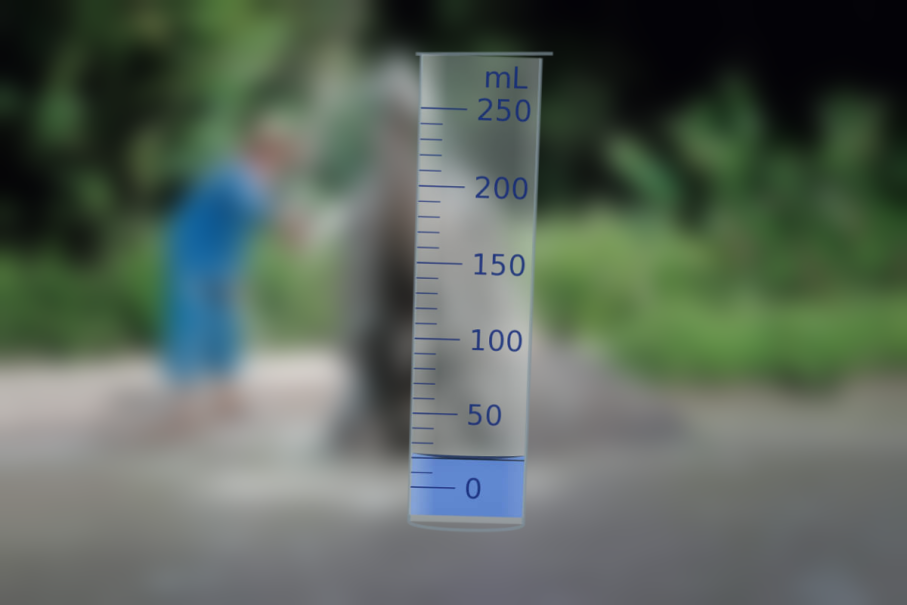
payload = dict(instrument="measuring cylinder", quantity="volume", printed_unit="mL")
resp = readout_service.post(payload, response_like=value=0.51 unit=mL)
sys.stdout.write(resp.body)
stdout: value=20 unit=mL
